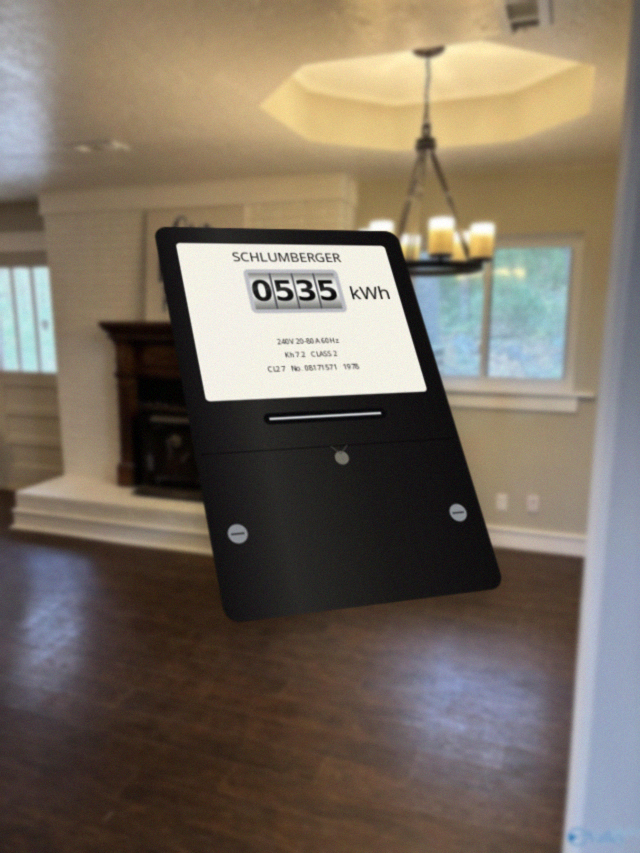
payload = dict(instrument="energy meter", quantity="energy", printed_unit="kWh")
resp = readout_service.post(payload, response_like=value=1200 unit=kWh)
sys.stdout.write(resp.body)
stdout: value=535 unit=kWh
